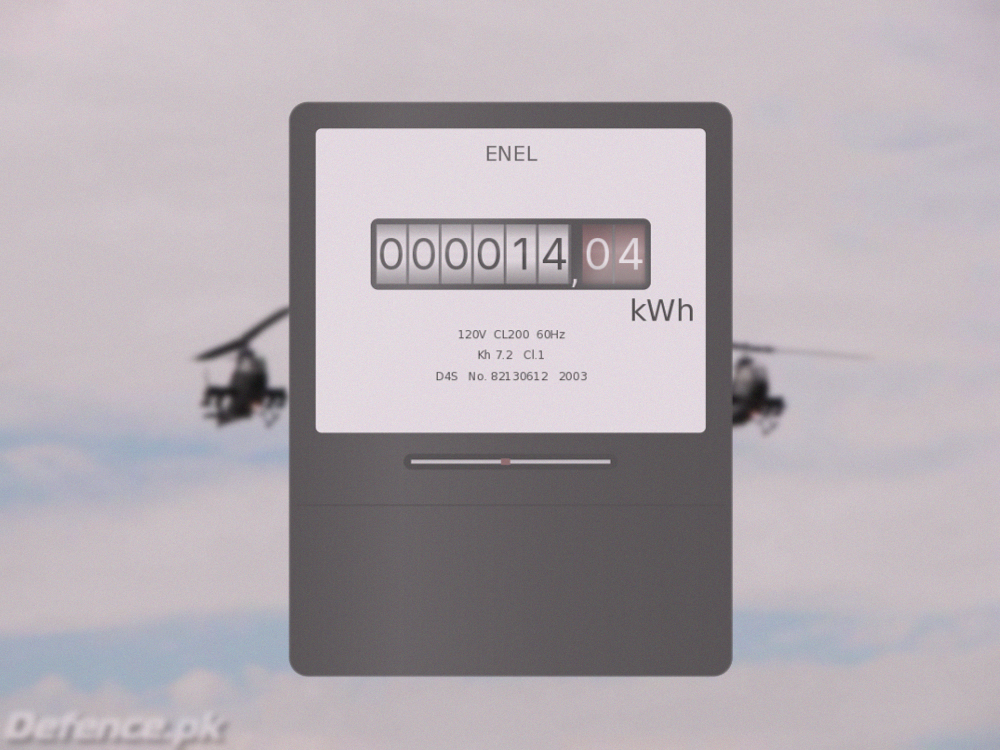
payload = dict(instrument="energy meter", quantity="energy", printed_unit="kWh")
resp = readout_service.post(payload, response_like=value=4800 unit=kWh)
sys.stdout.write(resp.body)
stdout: value=14.04 unit=kWh
